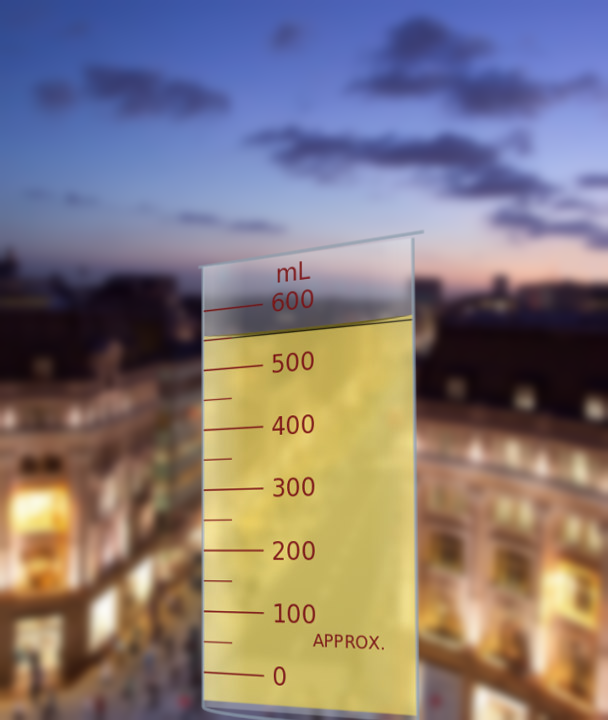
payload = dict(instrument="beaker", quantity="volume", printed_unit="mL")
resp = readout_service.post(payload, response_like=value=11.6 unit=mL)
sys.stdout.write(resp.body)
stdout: value=550 unit=mL
